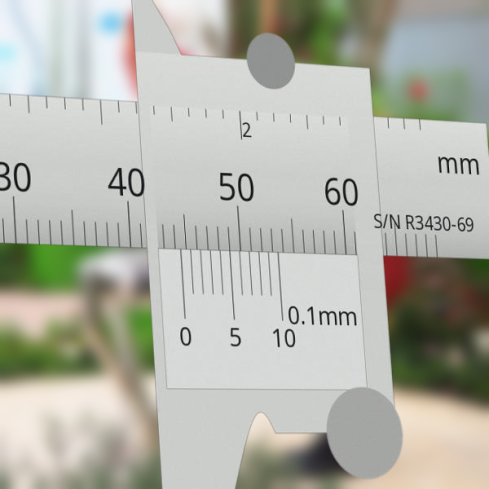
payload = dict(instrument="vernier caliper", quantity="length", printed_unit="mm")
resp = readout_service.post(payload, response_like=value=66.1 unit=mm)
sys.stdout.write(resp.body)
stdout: value=44.5 unit=mm
